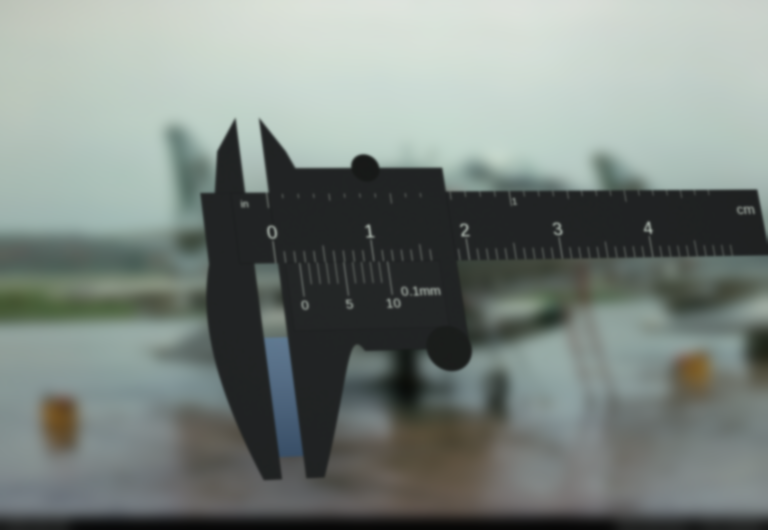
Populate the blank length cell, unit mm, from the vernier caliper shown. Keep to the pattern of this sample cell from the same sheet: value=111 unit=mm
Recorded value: value=2.4 unit=mm
